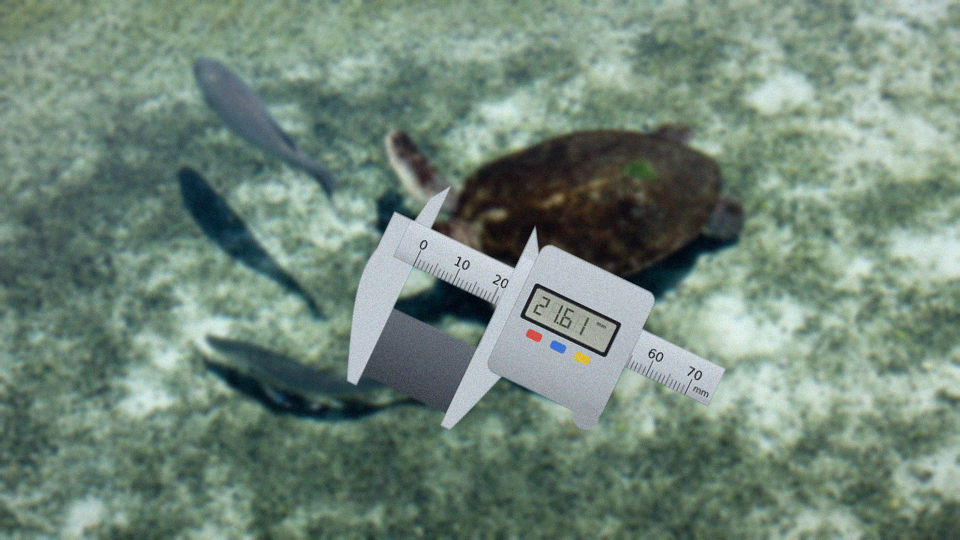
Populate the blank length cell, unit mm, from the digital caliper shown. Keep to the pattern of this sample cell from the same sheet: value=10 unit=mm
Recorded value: value=21.61 unit=mm
